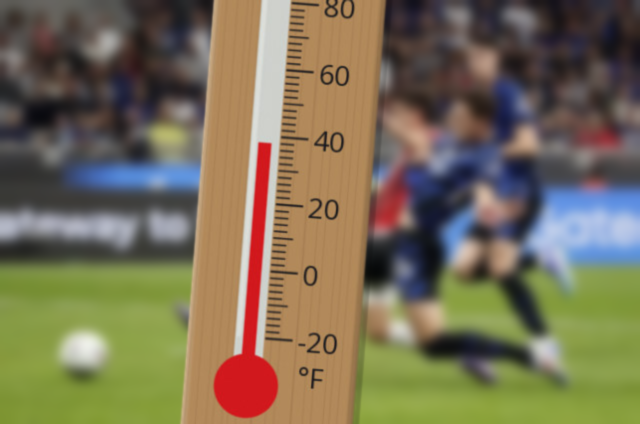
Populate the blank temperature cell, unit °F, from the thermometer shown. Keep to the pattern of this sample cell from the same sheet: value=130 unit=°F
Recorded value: value=38 unit=°F
